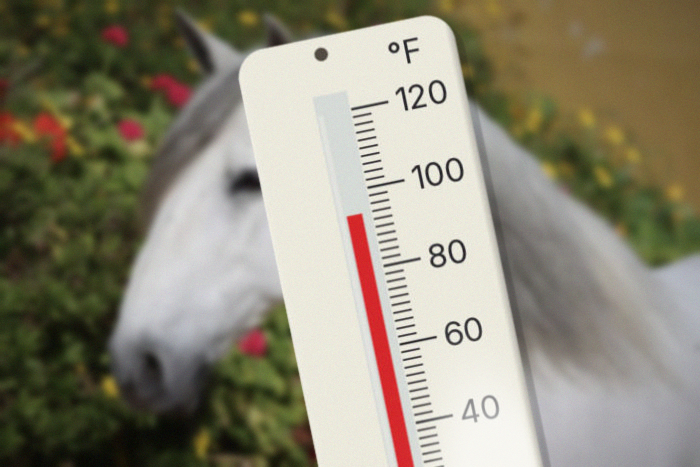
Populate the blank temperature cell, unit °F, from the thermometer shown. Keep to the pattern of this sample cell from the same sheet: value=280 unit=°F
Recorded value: value=94 unit=°F
